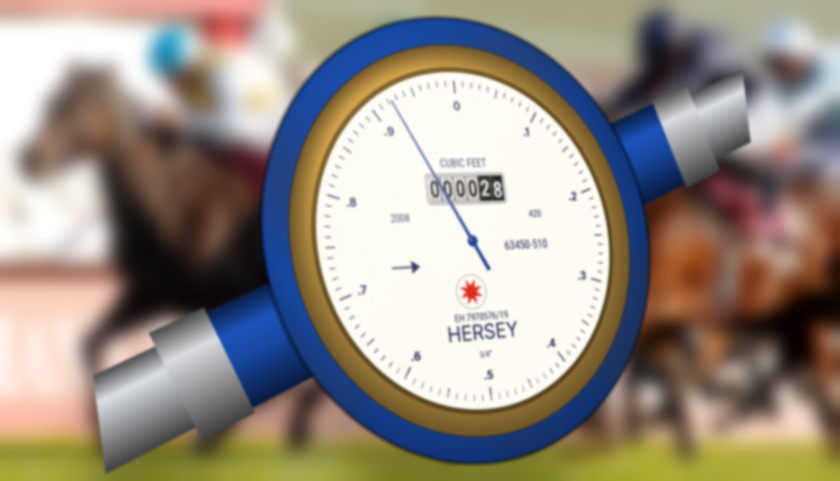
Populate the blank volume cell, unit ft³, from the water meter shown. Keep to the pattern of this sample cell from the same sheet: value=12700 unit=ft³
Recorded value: value=27.92 unit=ft³
